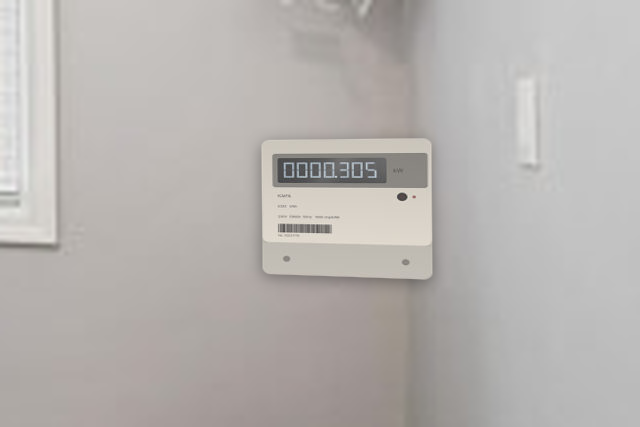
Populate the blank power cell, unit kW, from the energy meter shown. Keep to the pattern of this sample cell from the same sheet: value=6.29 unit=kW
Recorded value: value=0.305 unit=kW
